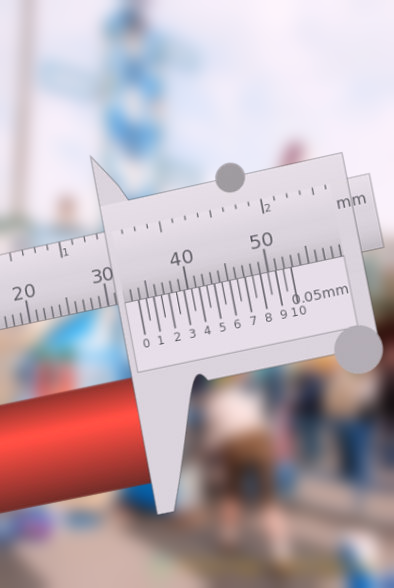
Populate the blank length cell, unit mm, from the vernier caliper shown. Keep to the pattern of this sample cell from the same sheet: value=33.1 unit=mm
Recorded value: value=33.8 unit=mm
